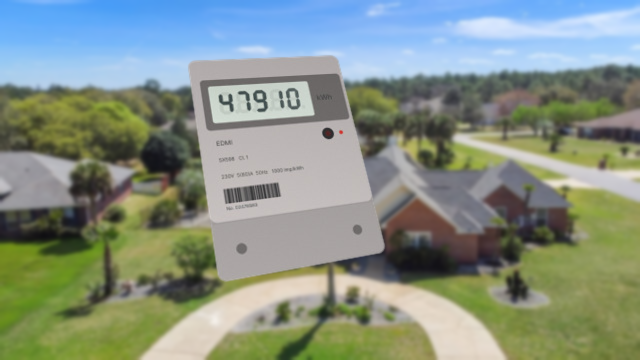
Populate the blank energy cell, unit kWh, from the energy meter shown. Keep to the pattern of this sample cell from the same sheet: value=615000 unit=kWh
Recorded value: value=47910 unit=kWh
